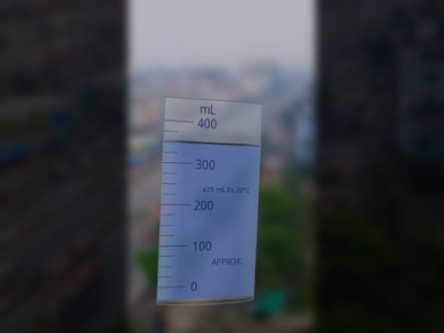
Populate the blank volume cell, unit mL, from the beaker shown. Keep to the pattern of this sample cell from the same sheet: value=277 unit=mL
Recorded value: value=350 unit=mL
